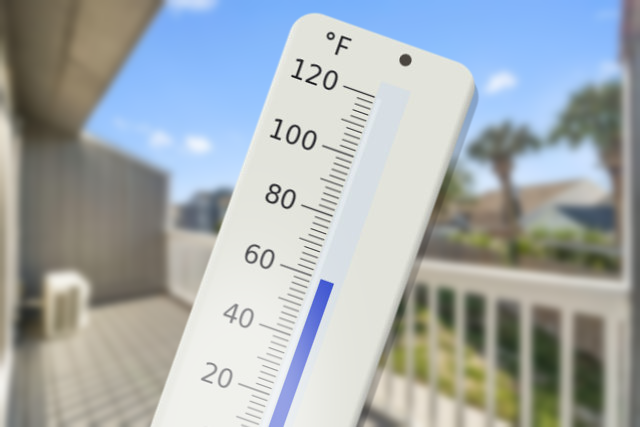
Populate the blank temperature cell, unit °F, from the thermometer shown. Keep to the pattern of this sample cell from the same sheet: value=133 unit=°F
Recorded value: value=60 unit=°F
